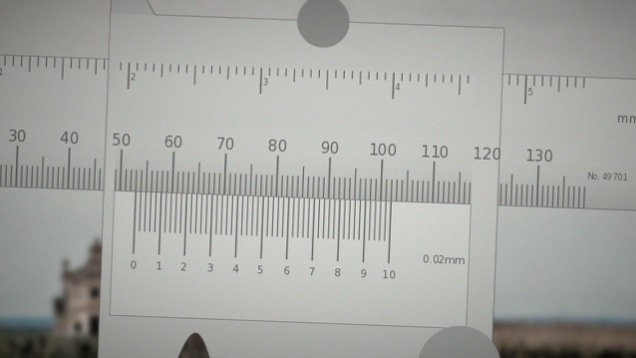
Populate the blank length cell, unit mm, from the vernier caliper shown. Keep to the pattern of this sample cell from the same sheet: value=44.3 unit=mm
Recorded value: value=53.0 unit=mm
